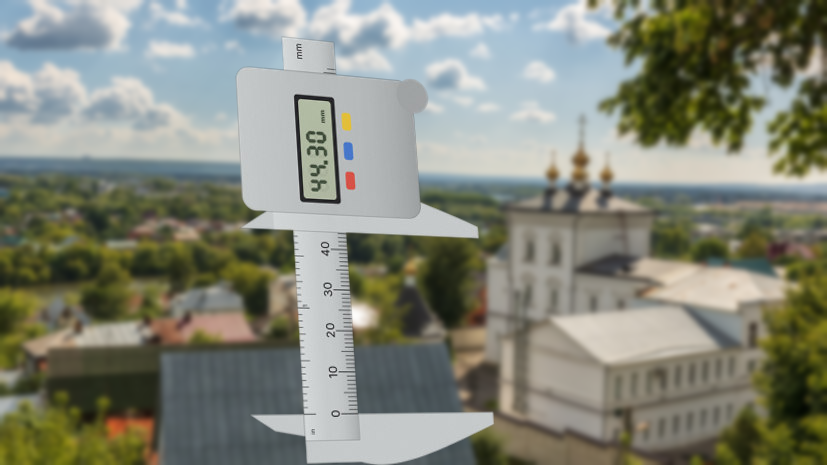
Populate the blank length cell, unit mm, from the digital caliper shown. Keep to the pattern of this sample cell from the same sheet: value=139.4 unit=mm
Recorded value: value=44.30 unit=mm
